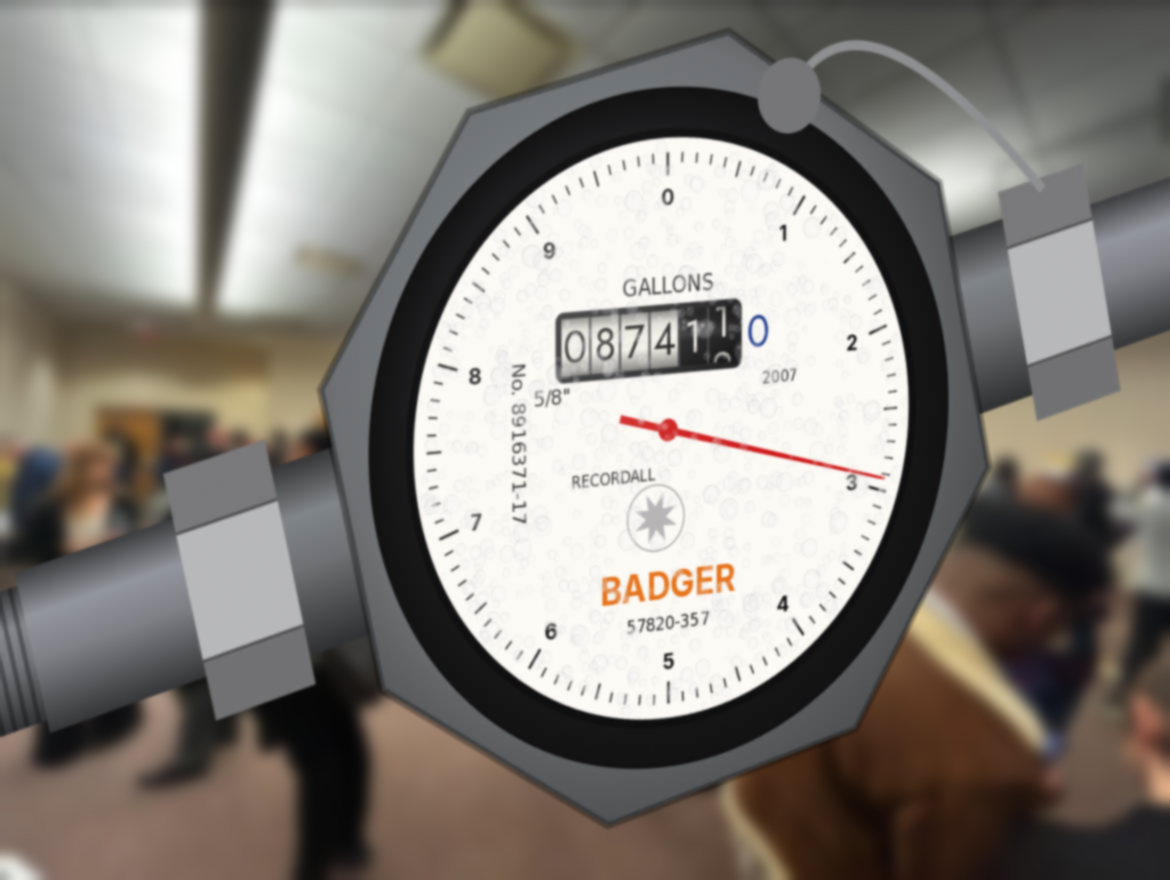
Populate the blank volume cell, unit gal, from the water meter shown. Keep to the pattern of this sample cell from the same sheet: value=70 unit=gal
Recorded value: value=874112.9 unit=gal
